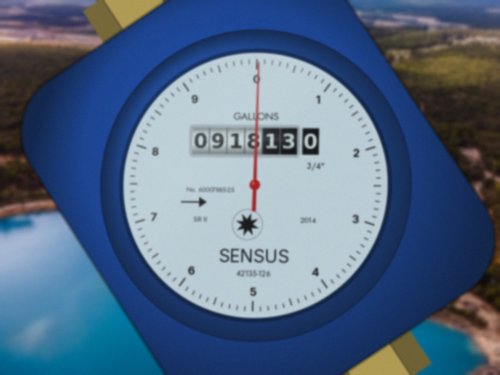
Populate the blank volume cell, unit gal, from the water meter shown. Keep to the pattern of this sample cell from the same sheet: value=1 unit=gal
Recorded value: value=918130.0 unit=gal
